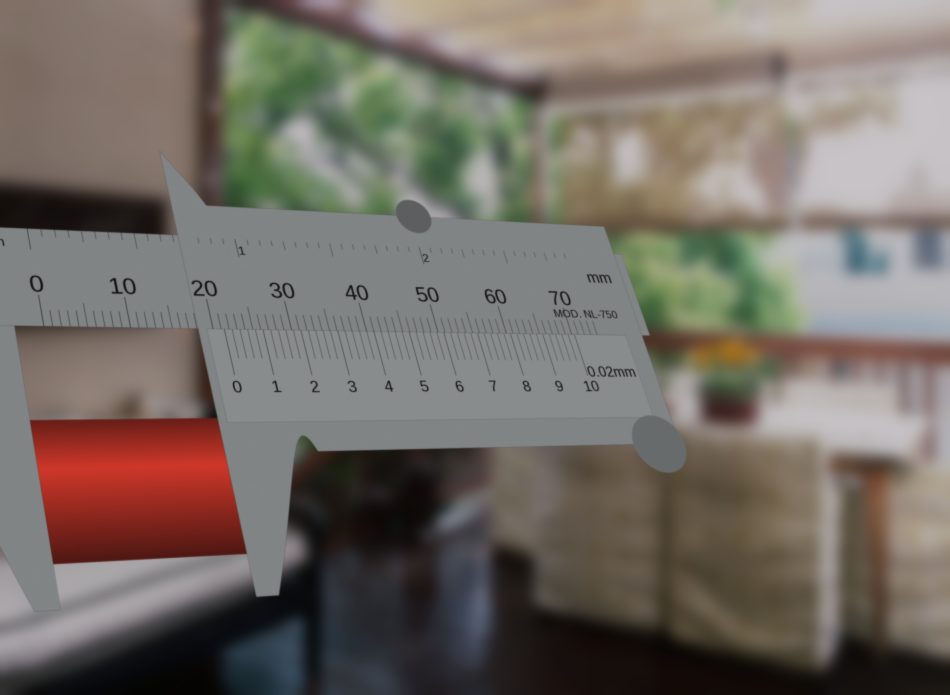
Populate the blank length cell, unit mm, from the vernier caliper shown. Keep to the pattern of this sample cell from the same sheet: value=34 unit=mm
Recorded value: value=21.4 unit=mm
